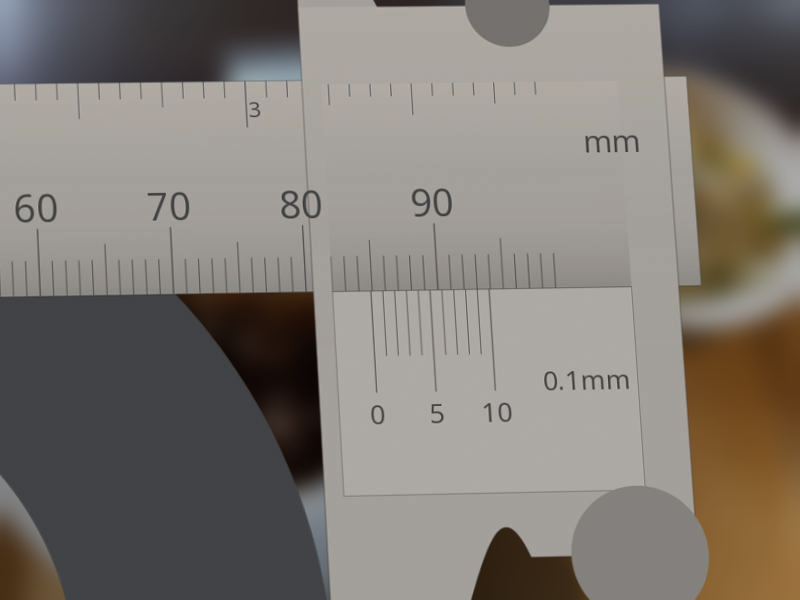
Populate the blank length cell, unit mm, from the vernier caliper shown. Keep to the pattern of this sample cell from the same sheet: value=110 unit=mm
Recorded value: value=84.9 unit=mm
